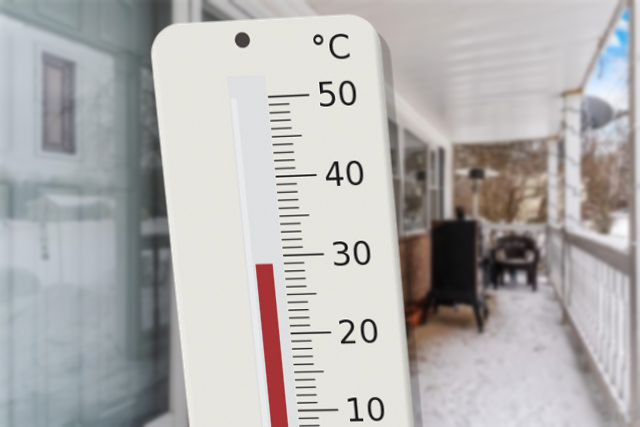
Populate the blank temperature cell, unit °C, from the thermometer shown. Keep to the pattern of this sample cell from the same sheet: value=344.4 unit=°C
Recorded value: value=29 unit=°C
